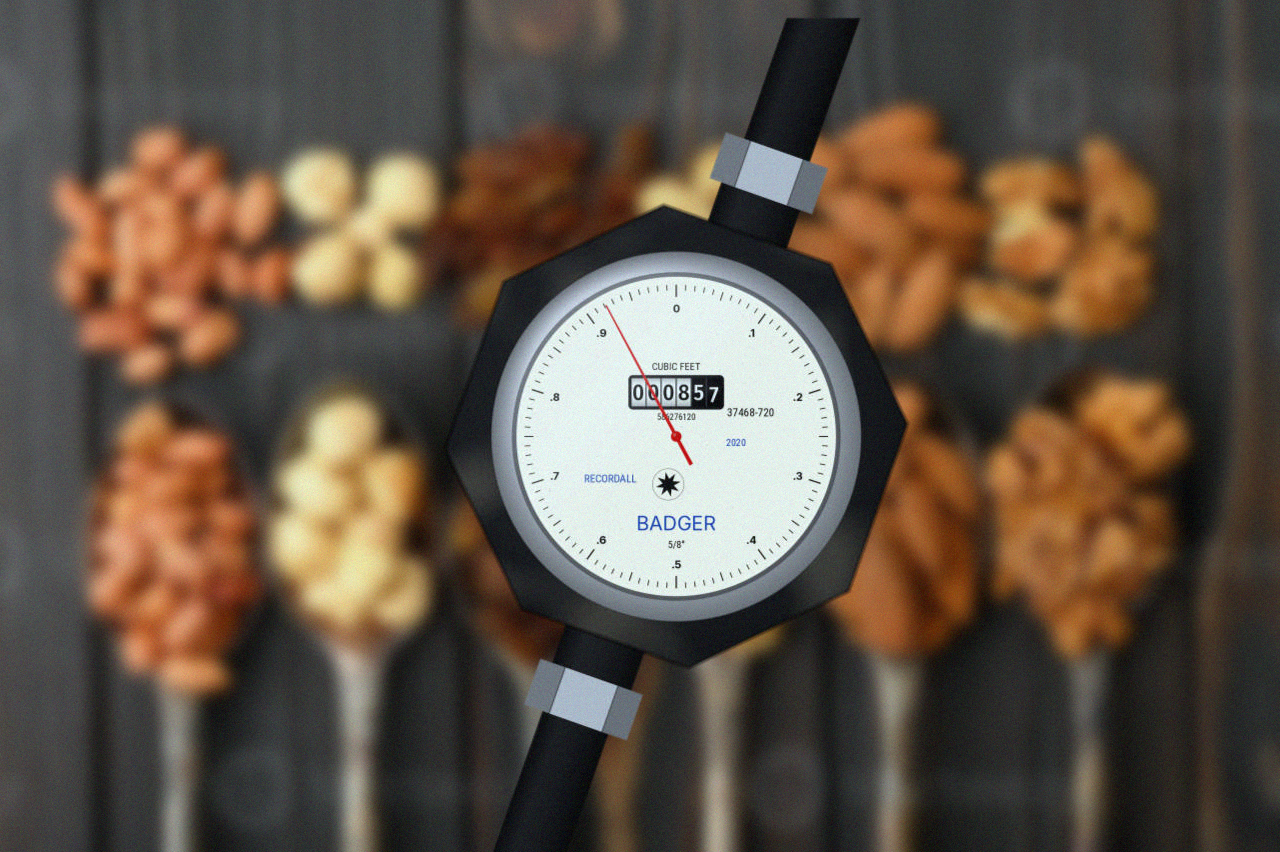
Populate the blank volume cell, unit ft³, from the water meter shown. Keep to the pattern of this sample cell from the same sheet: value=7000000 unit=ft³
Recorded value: value=856.92 unit=ft³
